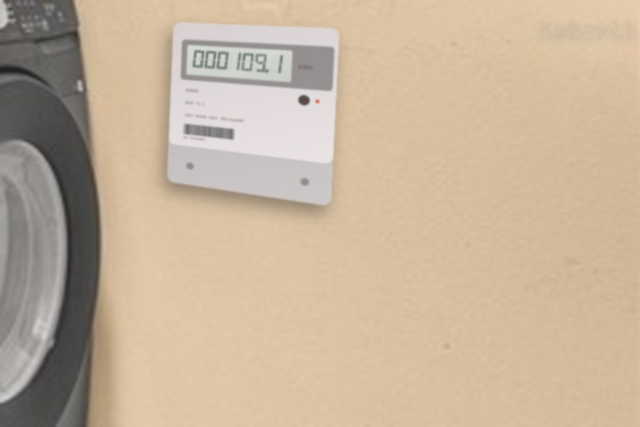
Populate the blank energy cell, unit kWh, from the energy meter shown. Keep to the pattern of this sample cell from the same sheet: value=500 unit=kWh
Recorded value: value=109.1 unit=kWh
